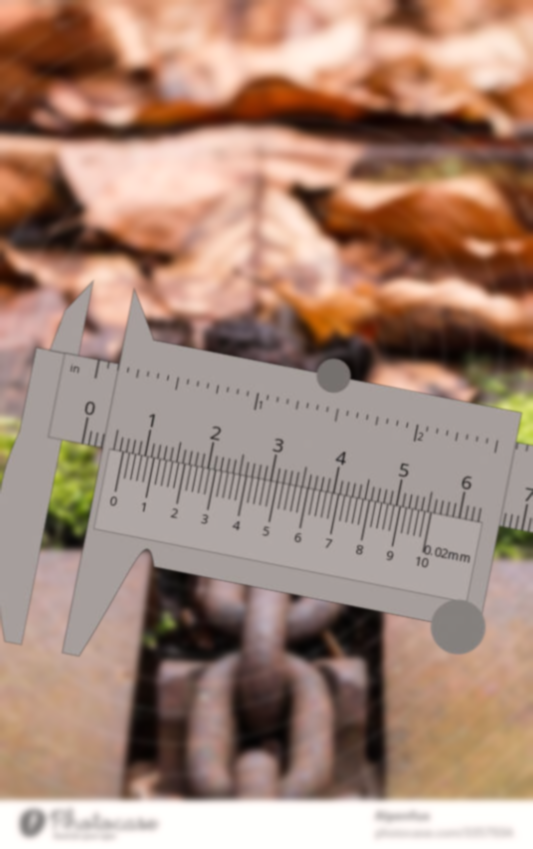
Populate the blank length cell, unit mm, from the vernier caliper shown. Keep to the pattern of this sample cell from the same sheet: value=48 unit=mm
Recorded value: value=6.5 unit=mm
